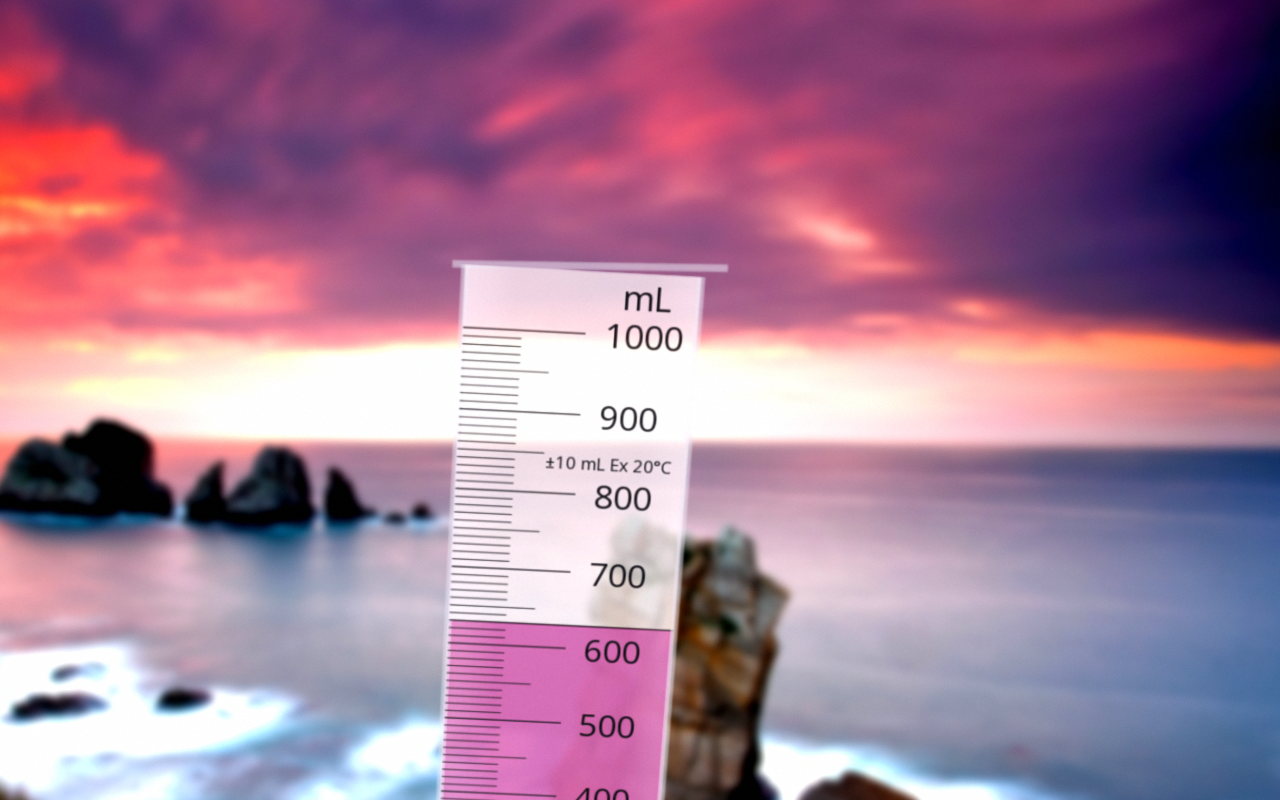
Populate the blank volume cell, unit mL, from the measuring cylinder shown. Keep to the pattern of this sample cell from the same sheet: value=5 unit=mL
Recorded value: value=630 unit=mL
